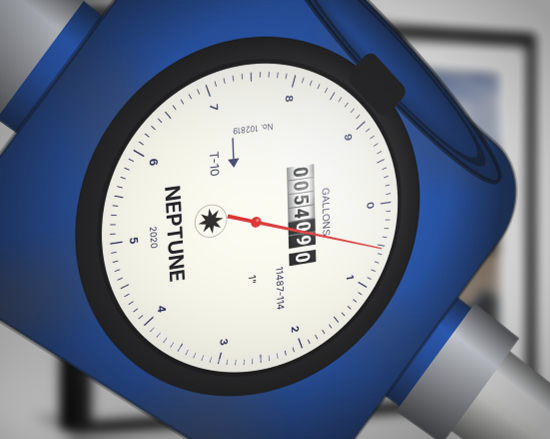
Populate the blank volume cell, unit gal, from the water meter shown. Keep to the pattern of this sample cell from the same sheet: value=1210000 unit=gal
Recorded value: value=54090.5 unit=gal
